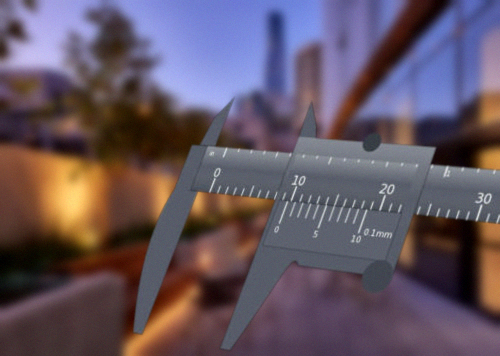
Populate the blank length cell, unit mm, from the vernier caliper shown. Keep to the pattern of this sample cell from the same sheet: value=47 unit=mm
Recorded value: value=9.6 unit=mm
